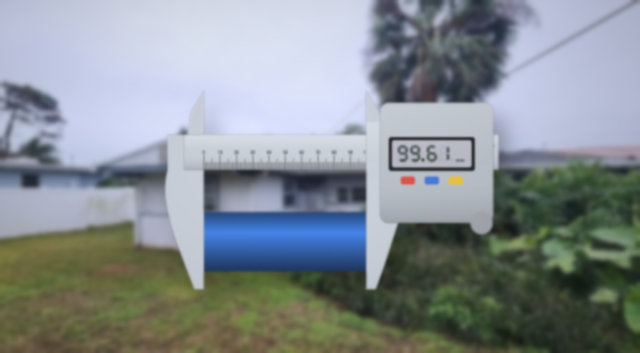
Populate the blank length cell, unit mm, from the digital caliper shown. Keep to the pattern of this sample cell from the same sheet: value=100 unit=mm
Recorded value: value=99.61 unit=mm
